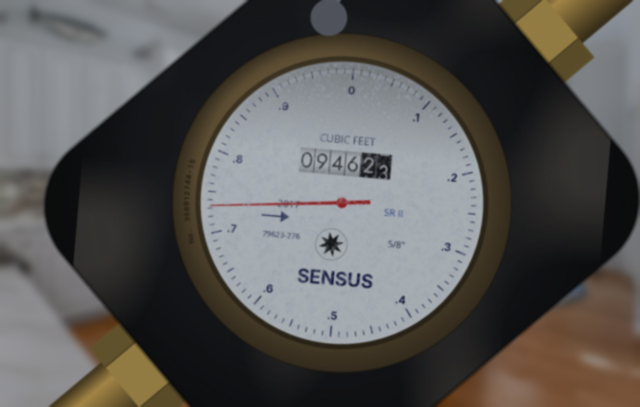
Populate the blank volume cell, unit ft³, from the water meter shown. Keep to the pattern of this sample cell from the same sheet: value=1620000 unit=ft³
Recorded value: value=94622.73 unit=ft³
